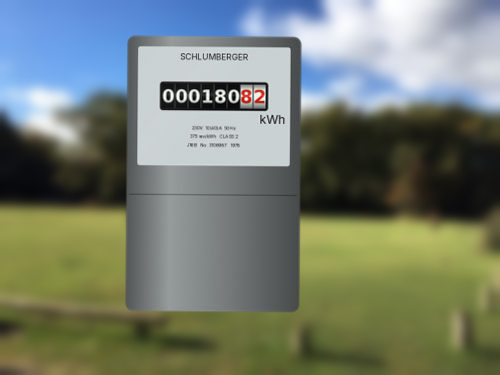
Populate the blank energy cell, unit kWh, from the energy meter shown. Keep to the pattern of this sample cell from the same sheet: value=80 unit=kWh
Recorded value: value=180.82 unit=kWh
